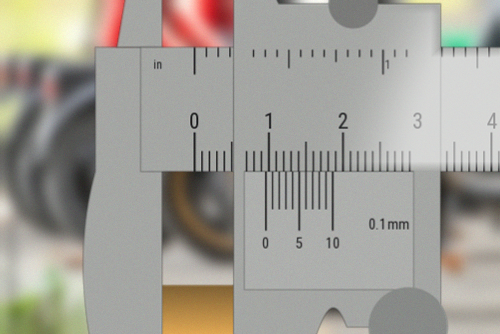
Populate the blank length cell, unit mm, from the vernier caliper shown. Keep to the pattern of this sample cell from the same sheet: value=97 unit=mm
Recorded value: value=9.6 unit=mm
